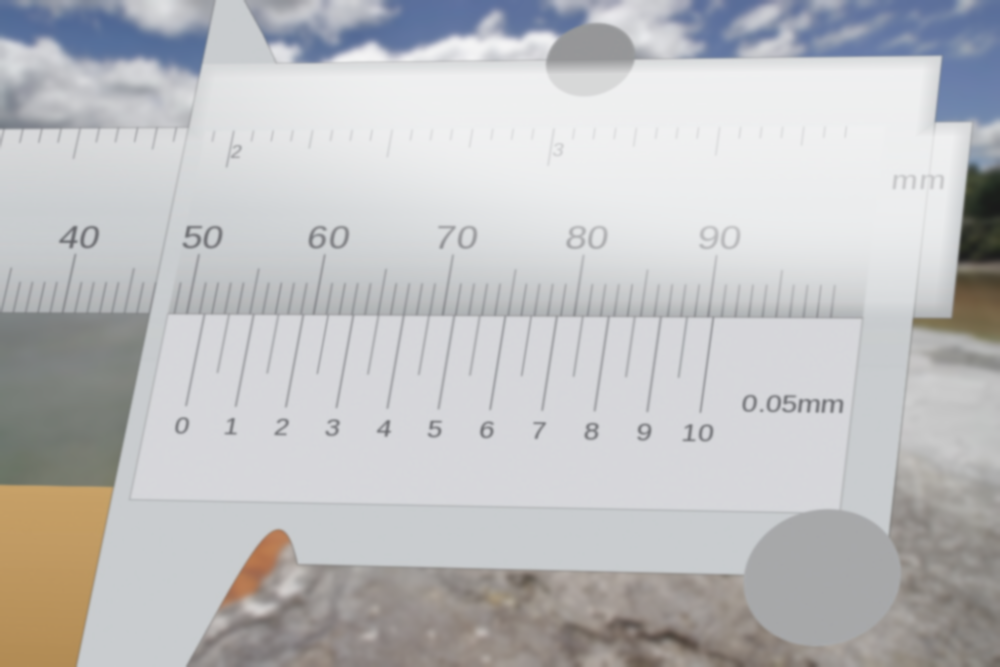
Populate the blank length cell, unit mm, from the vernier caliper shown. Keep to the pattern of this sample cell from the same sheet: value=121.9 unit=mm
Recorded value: value=51.4 unit=mm
